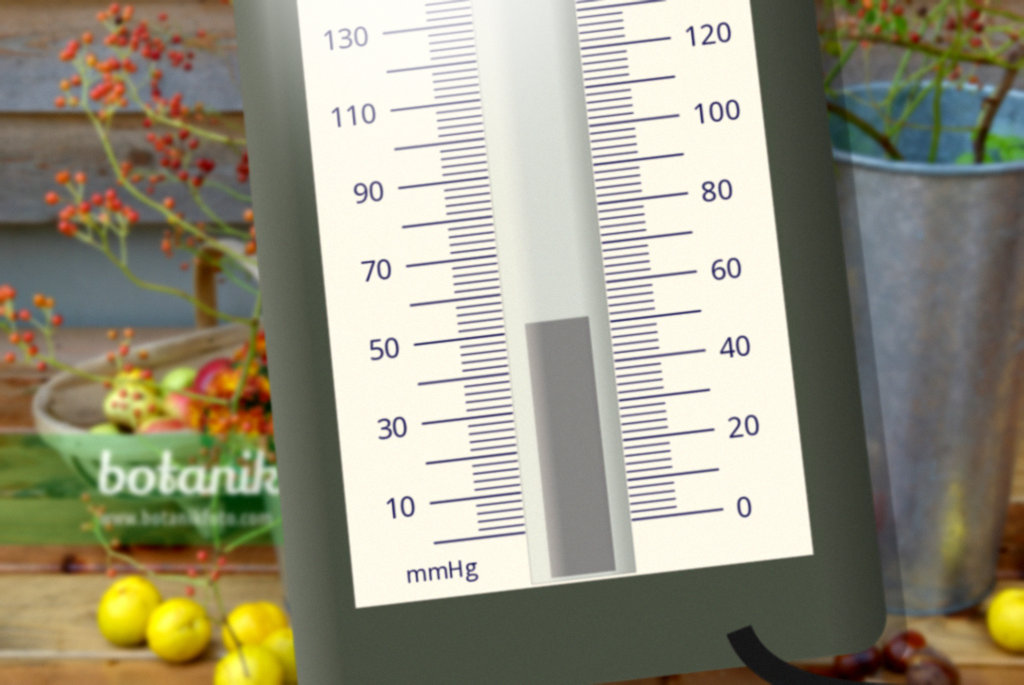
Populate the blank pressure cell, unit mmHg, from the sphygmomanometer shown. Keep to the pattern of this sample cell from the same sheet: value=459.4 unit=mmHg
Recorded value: value=52 unit=mmHg
